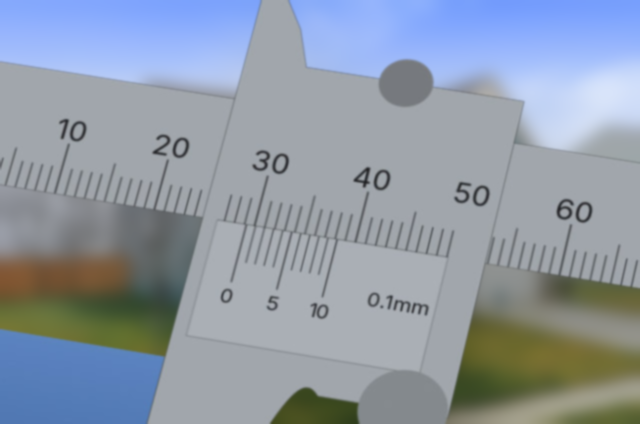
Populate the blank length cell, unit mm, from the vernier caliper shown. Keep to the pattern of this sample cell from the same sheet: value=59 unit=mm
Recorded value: value=29.2 unit=mm
